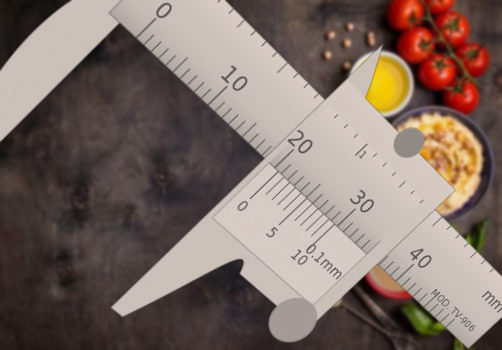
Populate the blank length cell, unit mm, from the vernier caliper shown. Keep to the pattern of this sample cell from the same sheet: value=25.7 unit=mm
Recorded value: value=20.6 unit=mm
